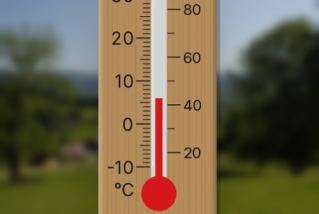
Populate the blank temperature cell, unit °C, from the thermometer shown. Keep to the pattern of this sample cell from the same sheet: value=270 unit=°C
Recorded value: value=6 unit=°C
